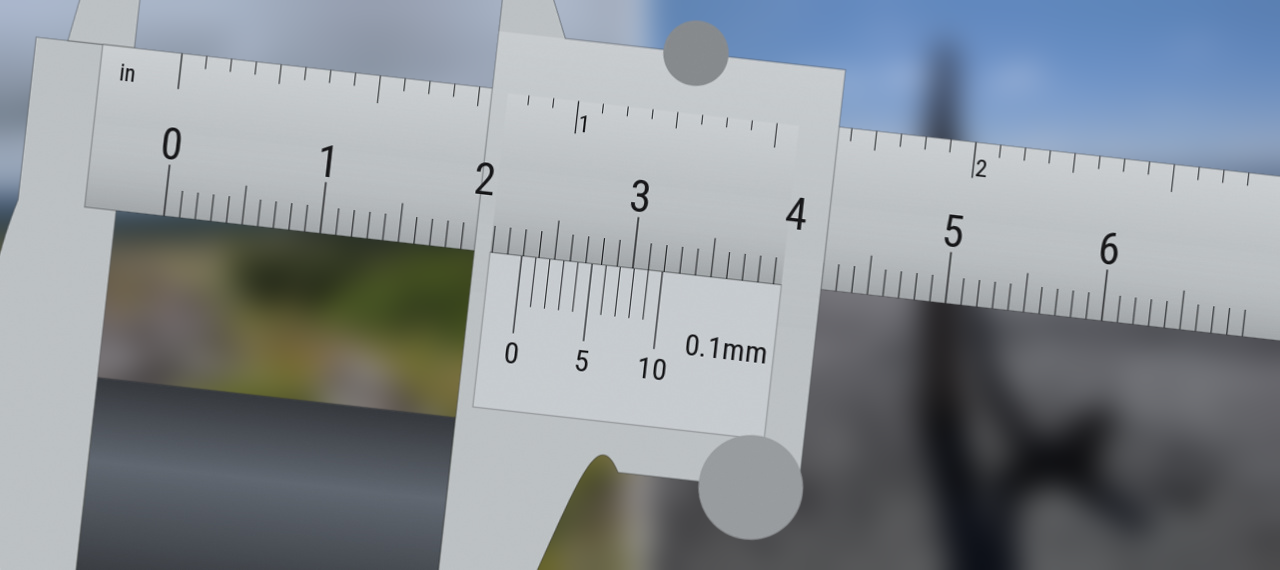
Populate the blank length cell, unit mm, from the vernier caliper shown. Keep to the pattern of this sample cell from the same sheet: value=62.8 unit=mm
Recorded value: value=22.9 unit=mm
